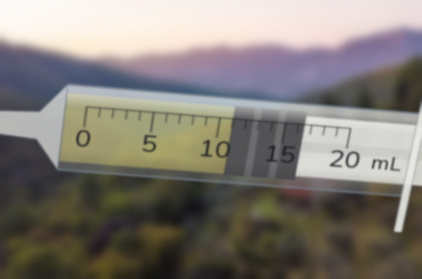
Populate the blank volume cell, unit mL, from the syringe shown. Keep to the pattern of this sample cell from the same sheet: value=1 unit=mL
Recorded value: value=11 unit=mL
